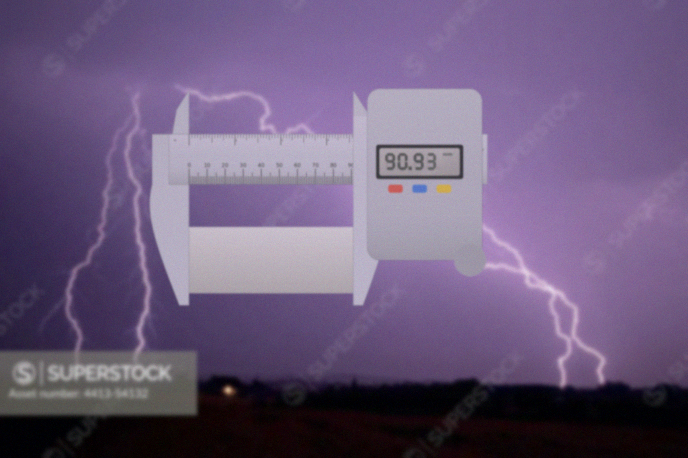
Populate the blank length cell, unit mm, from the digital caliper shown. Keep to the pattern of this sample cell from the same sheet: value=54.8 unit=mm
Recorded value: value=90.93 unit=mm
